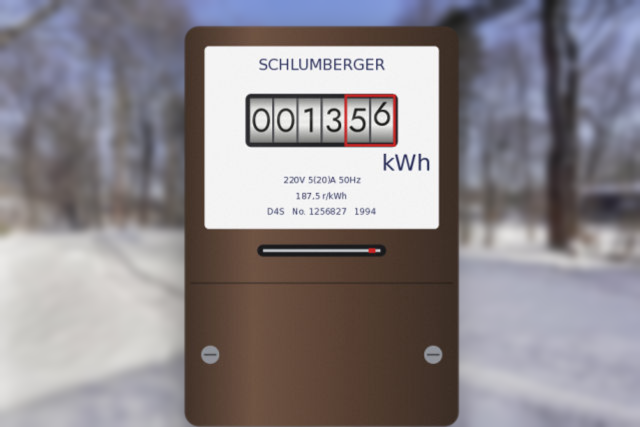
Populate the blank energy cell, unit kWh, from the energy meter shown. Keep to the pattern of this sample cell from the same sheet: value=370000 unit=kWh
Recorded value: value=13.56 unit=kWh
